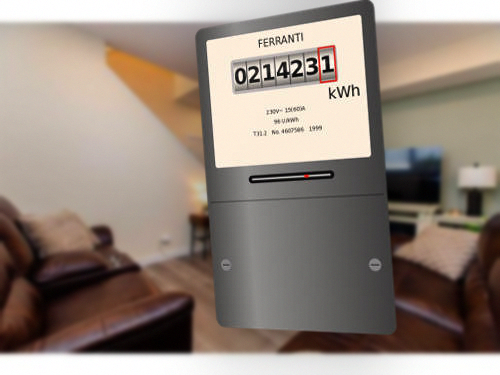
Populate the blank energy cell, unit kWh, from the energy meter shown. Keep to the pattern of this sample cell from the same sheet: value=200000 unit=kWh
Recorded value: value=21423.1 unit=kWh
